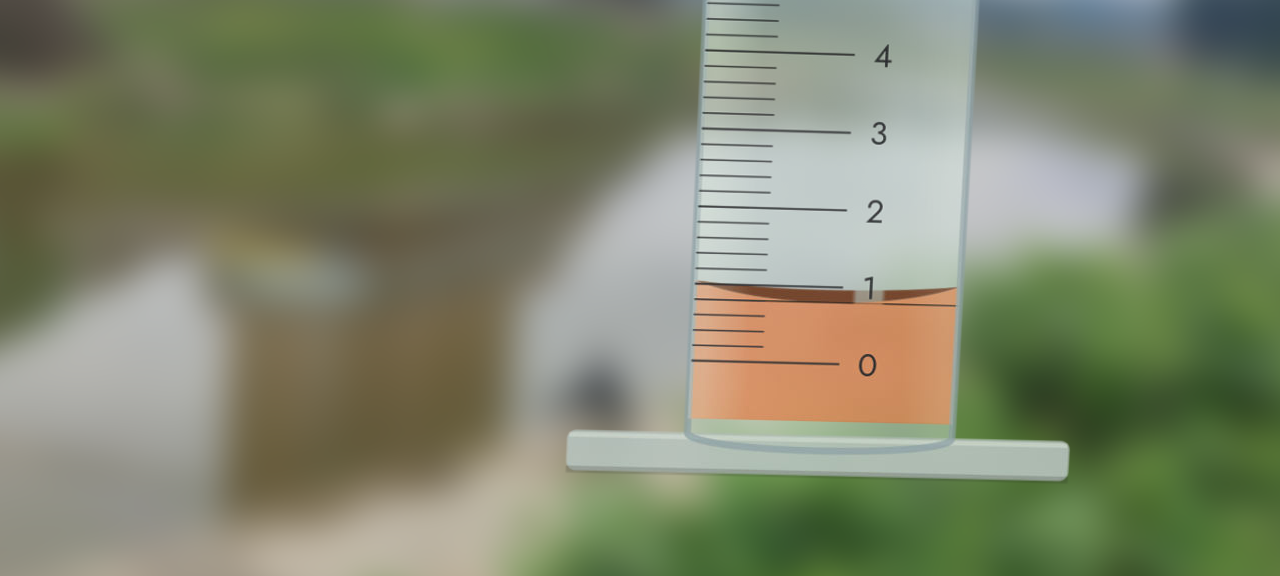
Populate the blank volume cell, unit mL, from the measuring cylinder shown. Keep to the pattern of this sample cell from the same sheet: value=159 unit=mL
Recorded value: value=0.8 unit=mL
